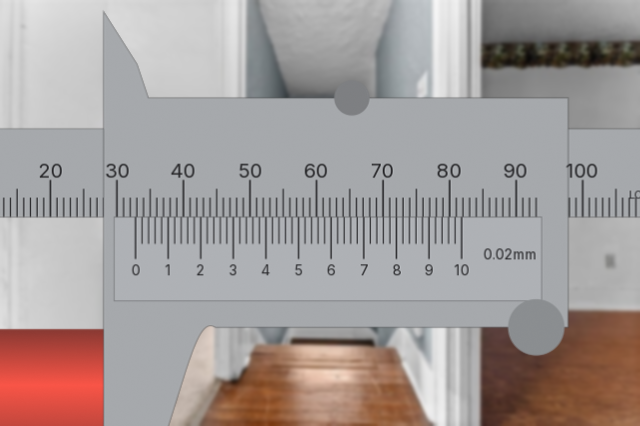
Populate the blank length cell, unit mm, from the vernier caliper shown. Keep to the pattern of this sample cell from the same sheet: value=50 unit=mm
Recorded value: value=32.8 unit=mm
